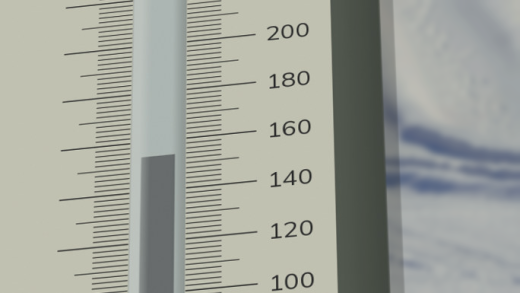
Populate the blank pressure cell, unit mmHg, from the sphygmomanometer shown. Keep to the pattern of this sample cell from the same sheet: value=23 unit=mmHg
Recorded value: value=154 unit=mmHg
